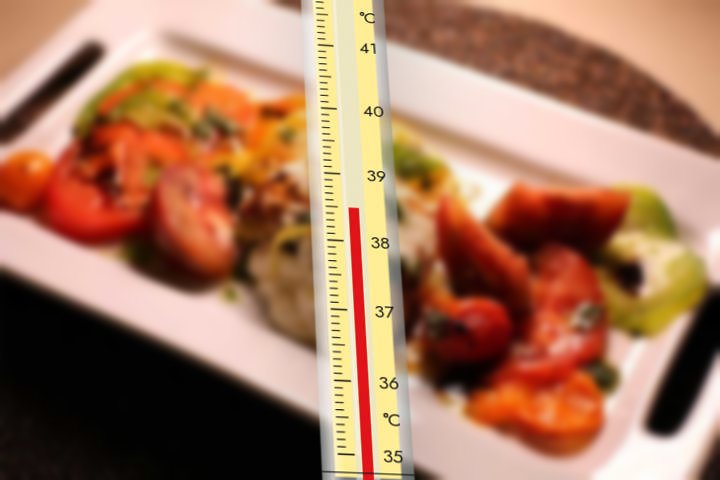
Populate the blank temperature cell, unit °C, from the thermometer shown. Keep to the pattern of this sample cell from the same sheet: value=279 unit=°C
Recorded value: value=38.5 unit=°C
